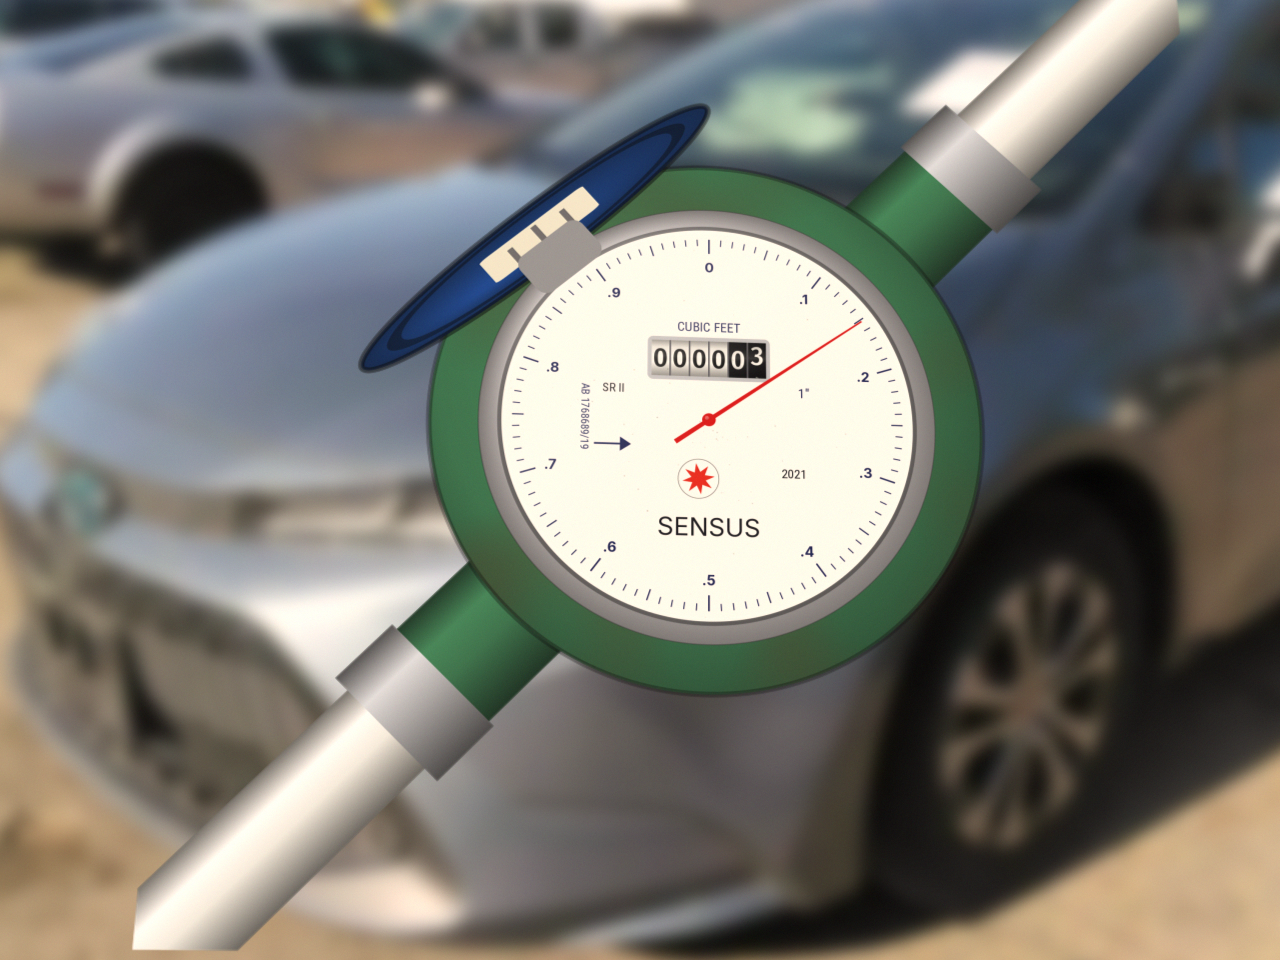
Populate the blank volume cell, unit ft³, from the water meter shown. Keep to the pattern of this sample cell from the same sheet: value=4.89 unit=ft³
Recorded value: value=3.15 unit=ft³
